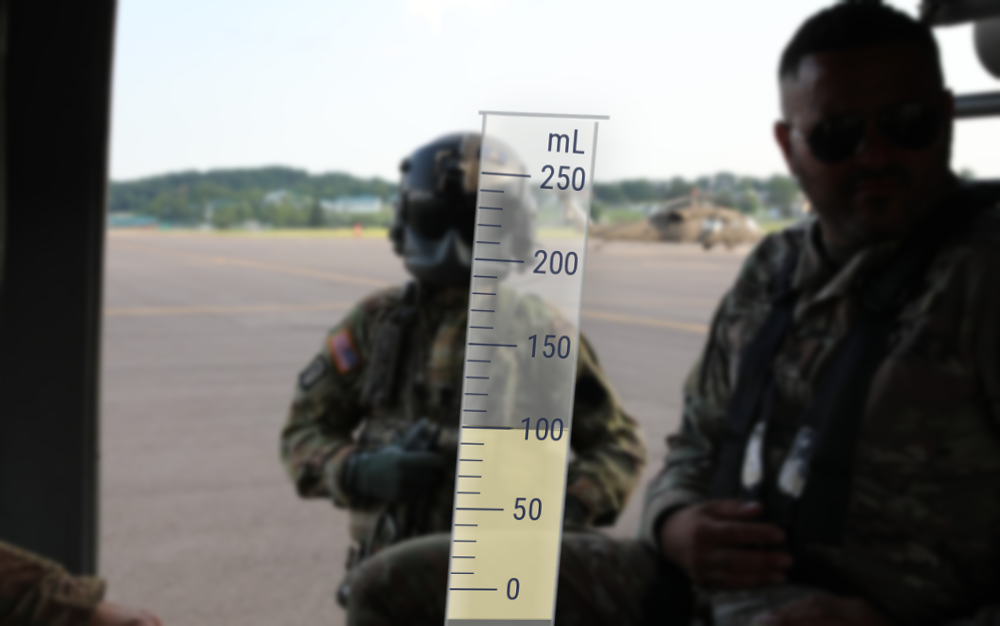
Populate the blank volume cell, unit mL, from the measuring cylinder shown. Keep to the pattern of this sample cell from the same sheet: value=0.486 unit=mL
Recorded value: value=100 unit=mL
